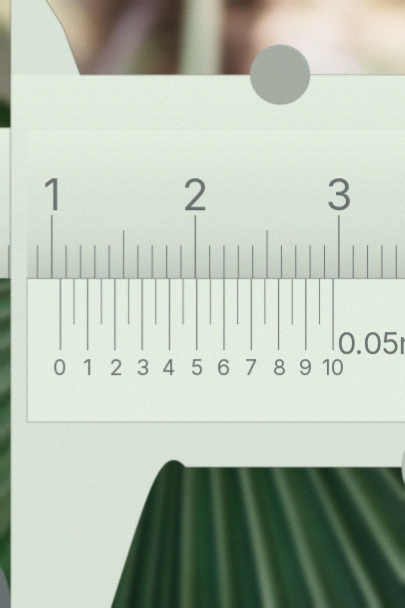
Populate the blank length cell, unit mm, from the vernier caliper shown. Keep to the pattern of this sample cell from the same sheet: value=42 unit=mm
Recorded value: value=10.6 unit=mm
